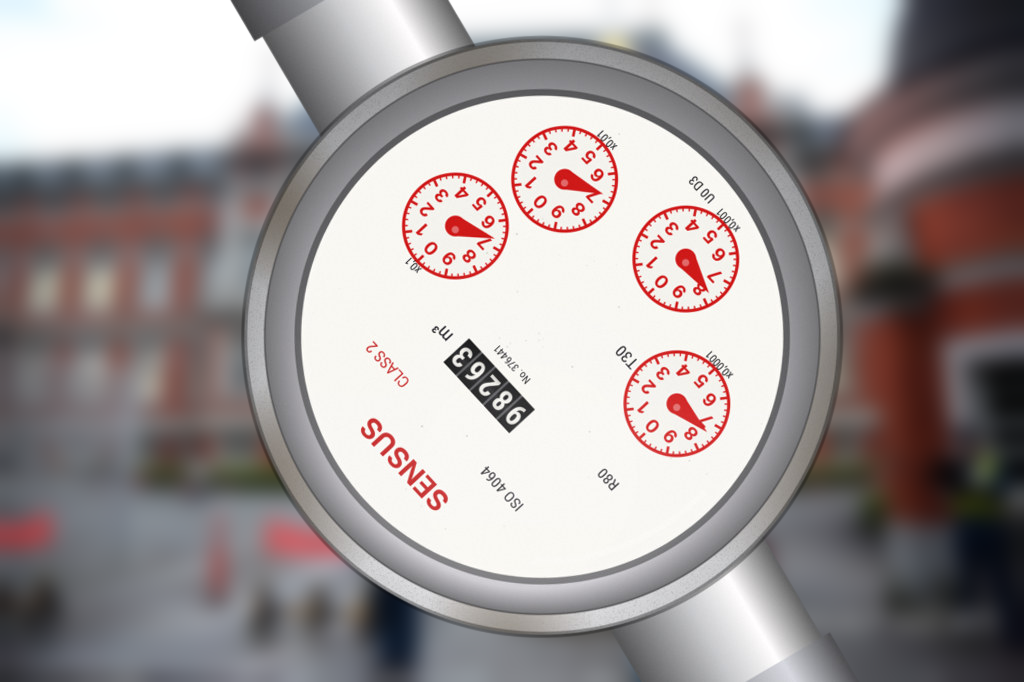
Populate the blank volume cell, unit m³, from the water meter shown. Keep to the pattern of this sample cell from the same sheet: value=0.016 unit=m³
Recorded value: value=98263.6677 unit=m³
